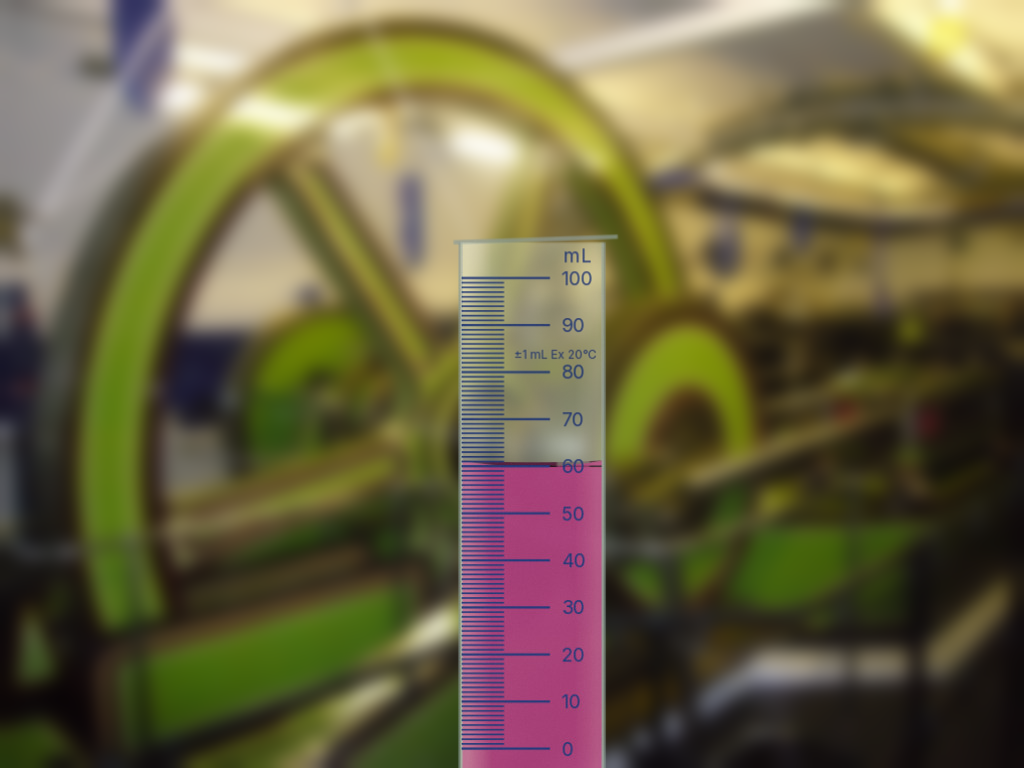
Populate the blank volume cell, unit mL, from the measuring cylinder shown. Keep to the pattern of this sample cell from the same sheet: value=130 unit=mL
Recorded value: value=60 unit=mL
